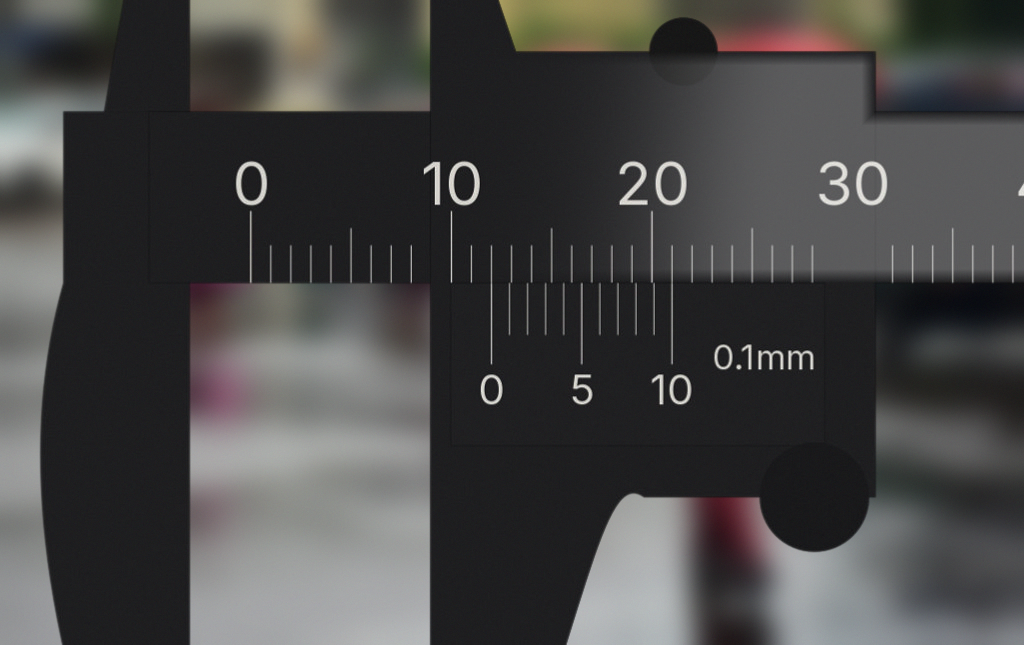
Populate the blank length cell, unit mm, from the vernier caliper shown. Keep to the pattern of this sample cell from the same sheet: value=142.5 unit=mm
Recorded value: value=12.0 unit=mm
